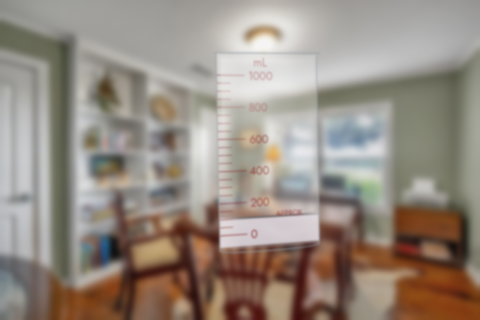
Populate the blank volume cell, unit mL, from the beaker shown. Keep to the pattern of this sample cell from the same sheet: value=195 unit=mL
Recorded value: value=100 unit=mL
